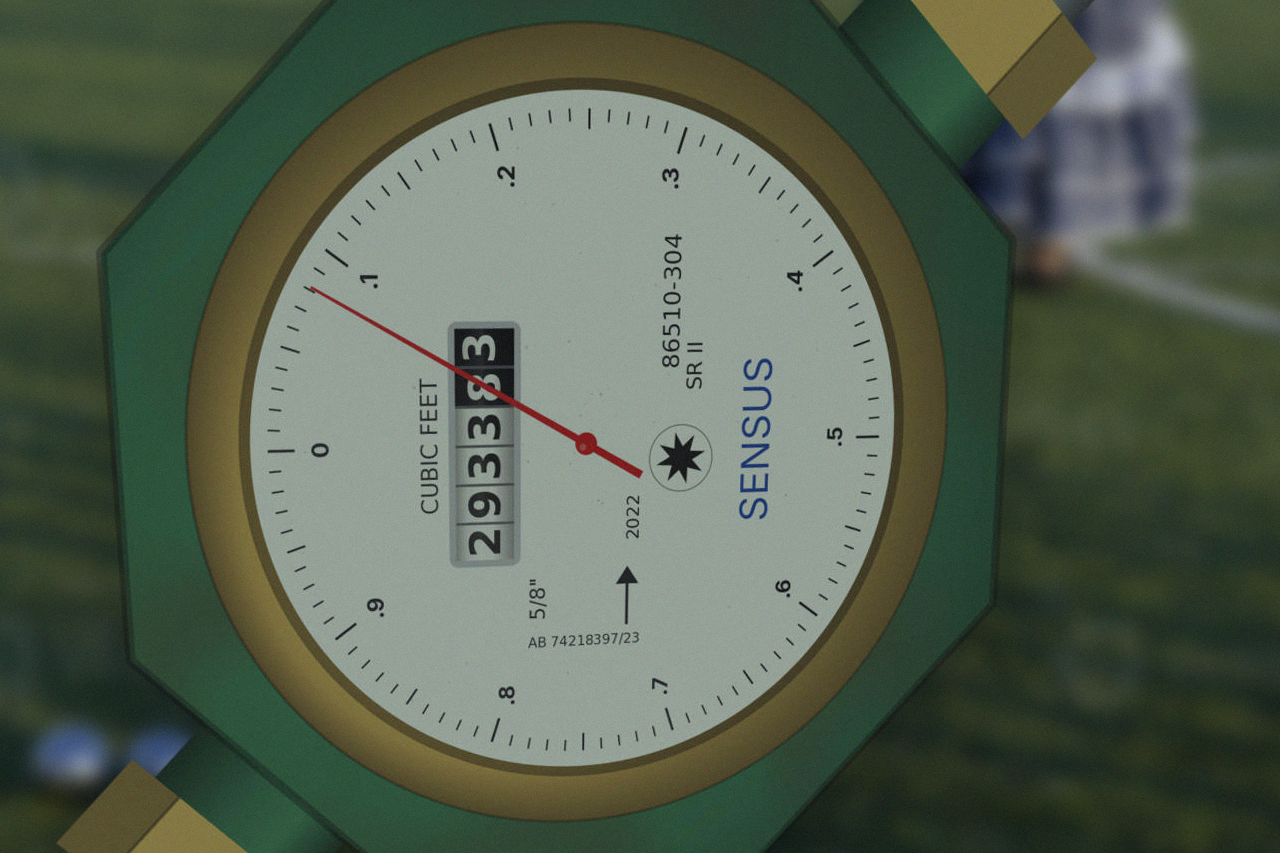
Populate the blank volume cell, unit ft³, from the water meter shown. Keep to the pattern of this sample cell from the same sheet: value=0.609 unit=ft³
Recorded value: value=293383.08 unit=ft³
